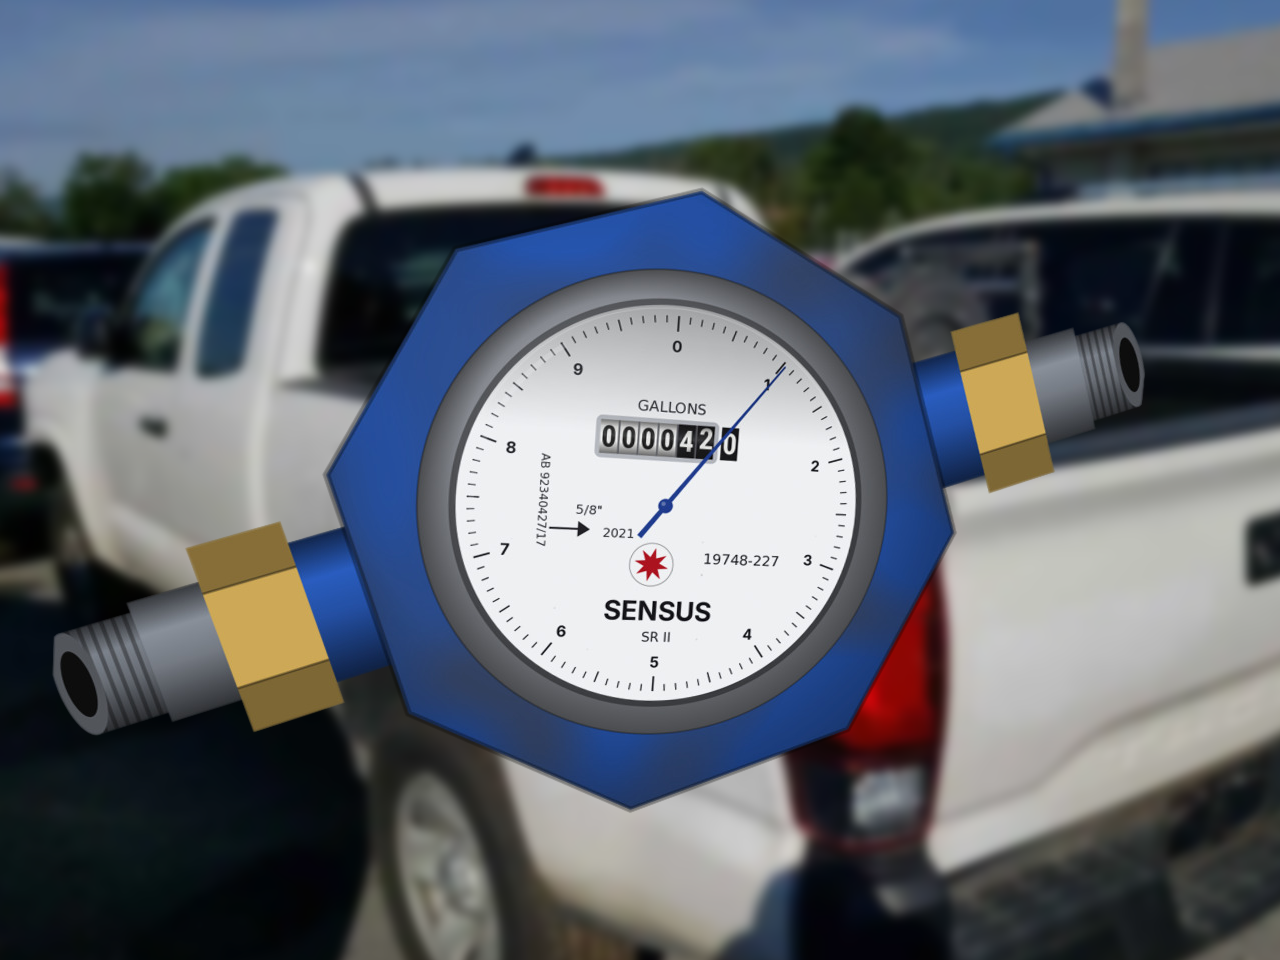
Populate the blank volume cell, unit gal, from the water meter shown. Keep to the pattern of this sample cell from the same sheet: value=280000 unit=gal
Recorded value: value=421.0 unit=gal
